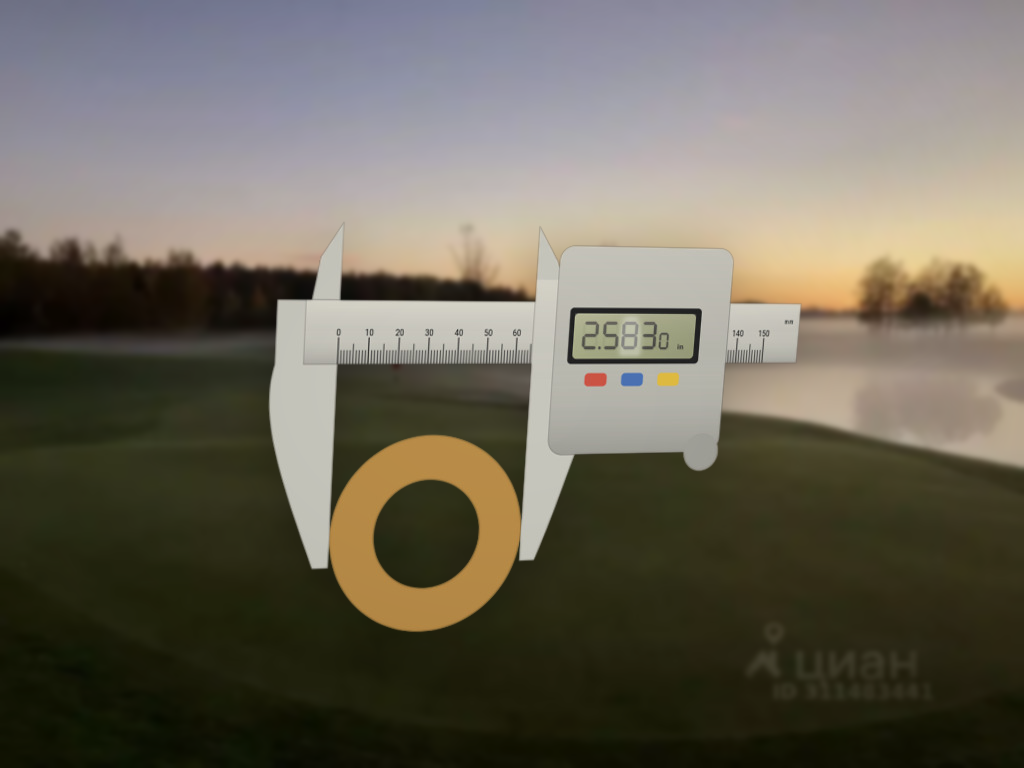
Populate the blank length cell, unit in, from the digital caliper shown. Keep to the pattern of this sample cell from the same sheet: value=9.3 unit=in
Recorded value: value=2.5830 unit=in
